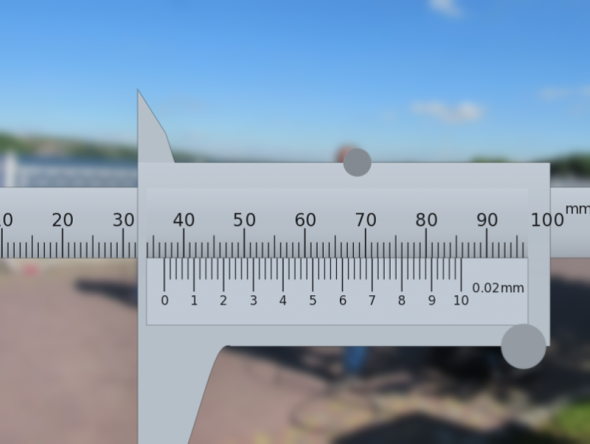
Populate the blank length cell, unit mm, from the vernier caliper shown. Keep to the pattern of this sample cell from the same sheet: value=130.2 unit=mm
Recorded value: value=36.8 unit=mm
